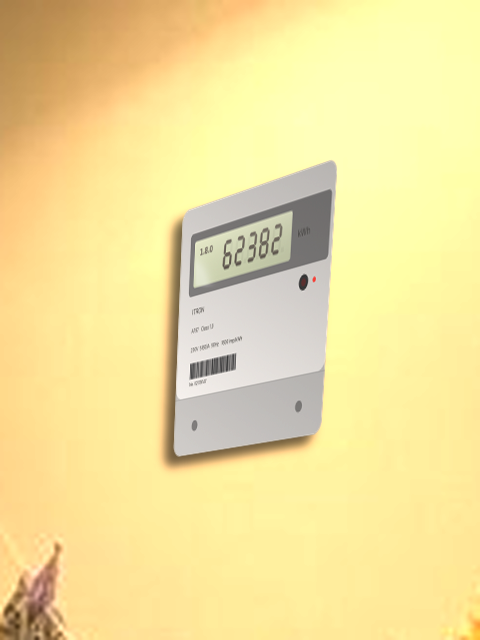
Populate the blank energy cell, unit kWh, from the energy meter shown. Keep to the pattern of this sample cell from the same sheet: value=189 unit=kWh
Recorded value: value=62382 unit=kWh
